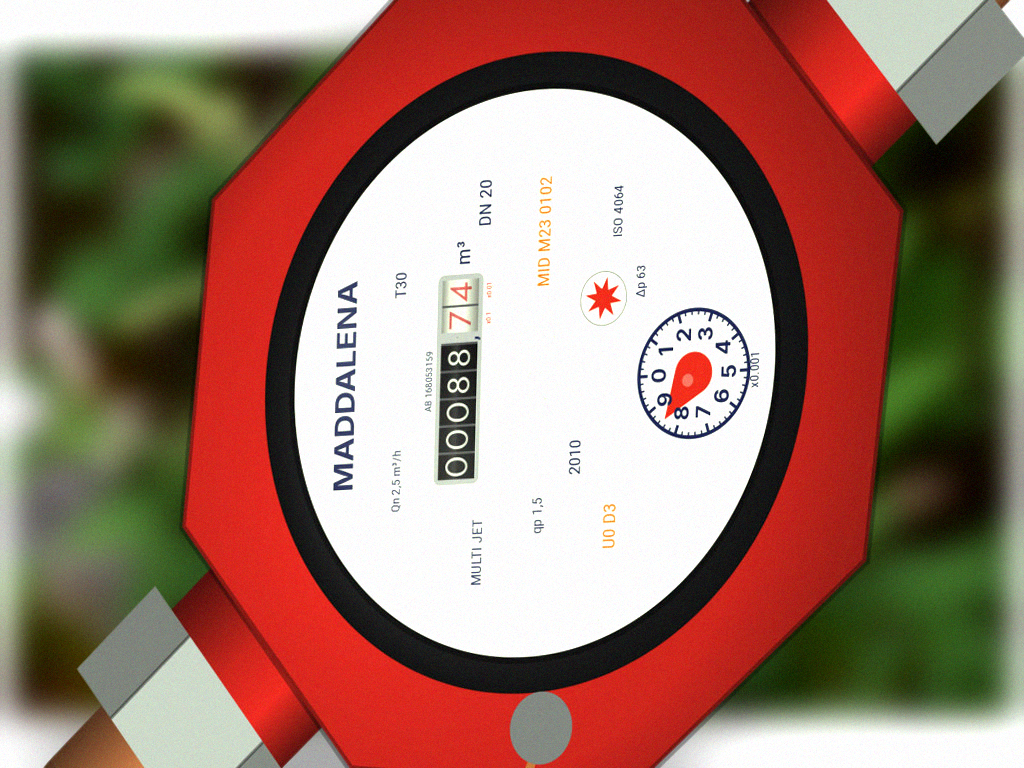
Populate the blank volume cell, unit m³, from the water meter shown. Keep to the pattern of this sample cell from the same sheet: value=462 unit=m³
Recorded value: value=88.748 unit=m³
